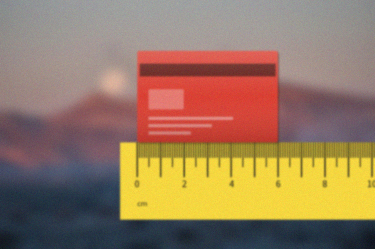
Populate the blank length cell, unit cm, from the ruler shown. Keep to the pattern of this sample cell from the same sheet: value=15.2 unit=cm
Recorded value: value=6 unit=cm
